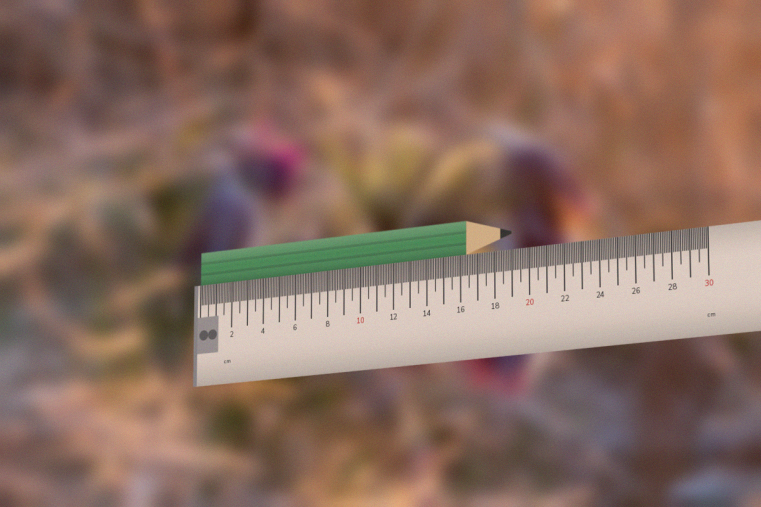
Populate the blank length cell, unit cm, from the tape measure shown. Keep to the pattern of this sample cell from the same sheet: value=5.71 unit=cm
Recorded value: value=19 unit=cm
